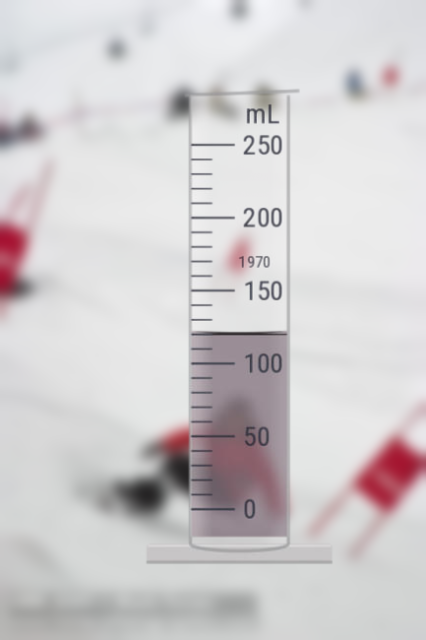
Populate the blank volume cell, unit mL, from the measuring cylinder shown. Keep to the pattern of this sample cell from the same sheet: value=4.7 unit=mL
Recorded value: value=120 unit=mL
